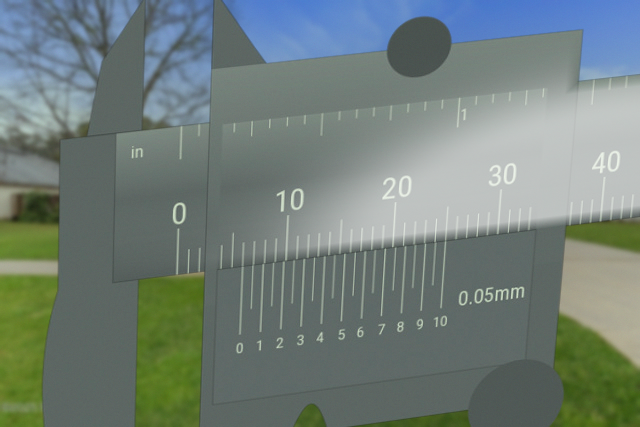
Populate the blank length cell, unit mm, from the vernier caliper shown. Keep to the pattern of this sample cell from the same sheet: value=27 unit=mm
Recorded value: value=6.0 unit=mm
